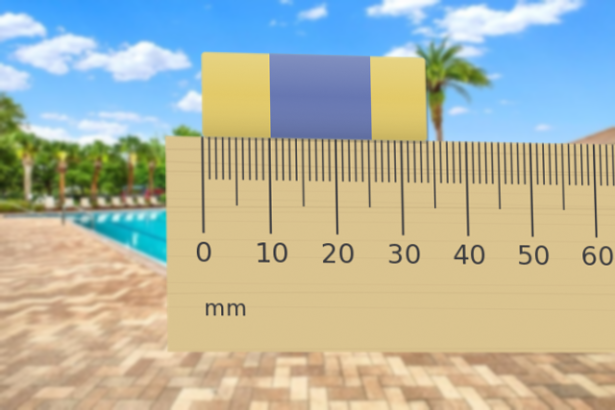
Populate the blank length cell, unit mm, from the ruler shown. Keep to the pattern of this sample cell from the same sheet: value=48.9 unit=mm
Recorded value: value=34 unit=mm
